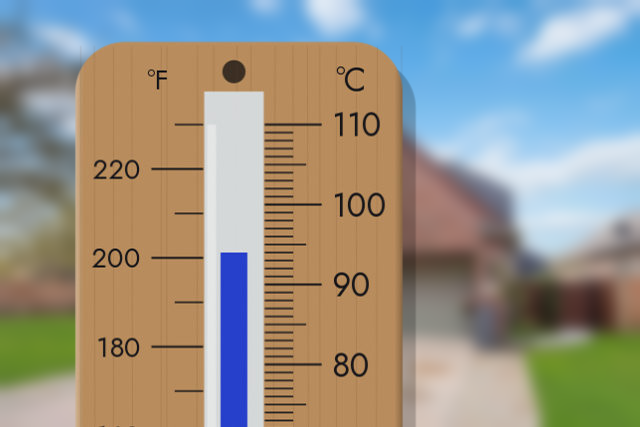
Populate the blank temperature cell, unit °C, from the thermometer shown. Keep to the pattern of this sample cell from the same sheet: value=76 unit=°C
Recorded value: value=94 unit=°C
